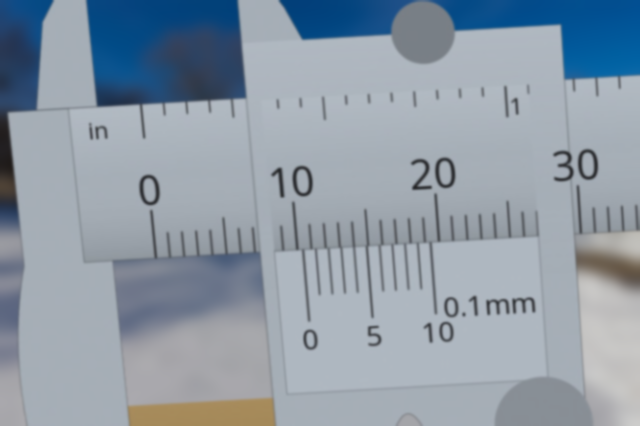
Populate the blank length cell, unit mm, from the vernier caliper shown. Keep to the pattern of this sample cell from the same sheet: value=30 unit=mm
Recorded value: value=10.4 unit=mm
